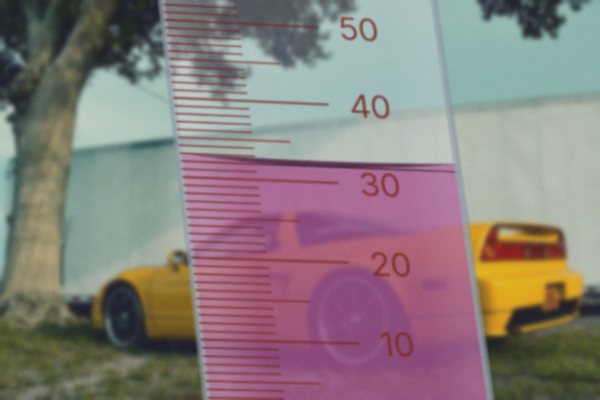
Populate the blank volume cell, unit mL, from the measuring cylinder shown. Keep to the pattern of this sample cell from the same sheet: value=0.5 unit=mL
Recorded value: value=32 unit=mL
